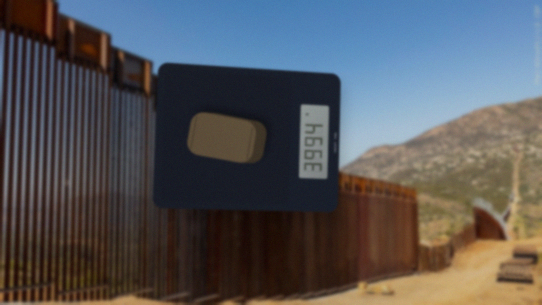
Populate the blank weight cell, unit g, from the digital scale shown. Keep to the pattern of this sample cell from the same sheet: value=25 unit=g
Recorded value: value=3994 unit=g
